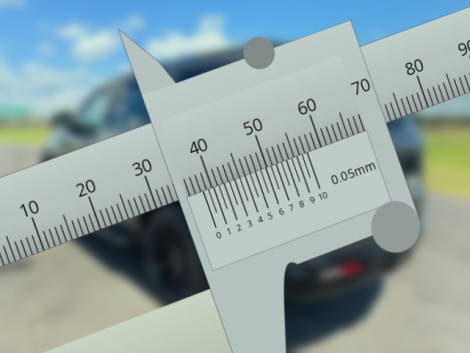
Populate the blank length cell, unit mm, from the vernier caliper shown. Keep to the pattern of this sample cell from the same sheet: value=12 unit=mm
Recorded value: value=38.4 unit=mm
